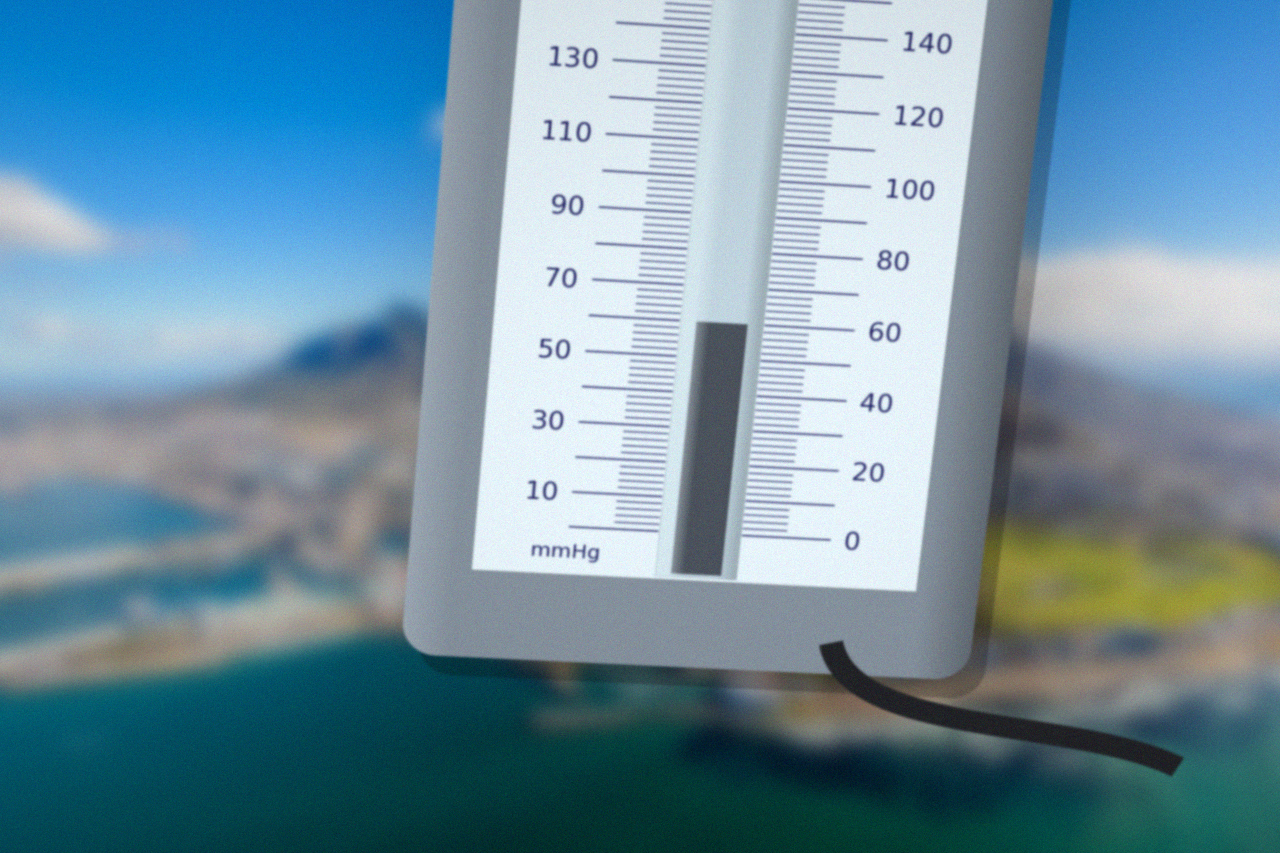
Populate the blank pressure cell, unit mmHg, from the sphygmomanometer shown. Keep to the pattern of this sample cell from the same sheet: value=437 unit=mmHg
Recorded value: value=60 unit=mmHg
